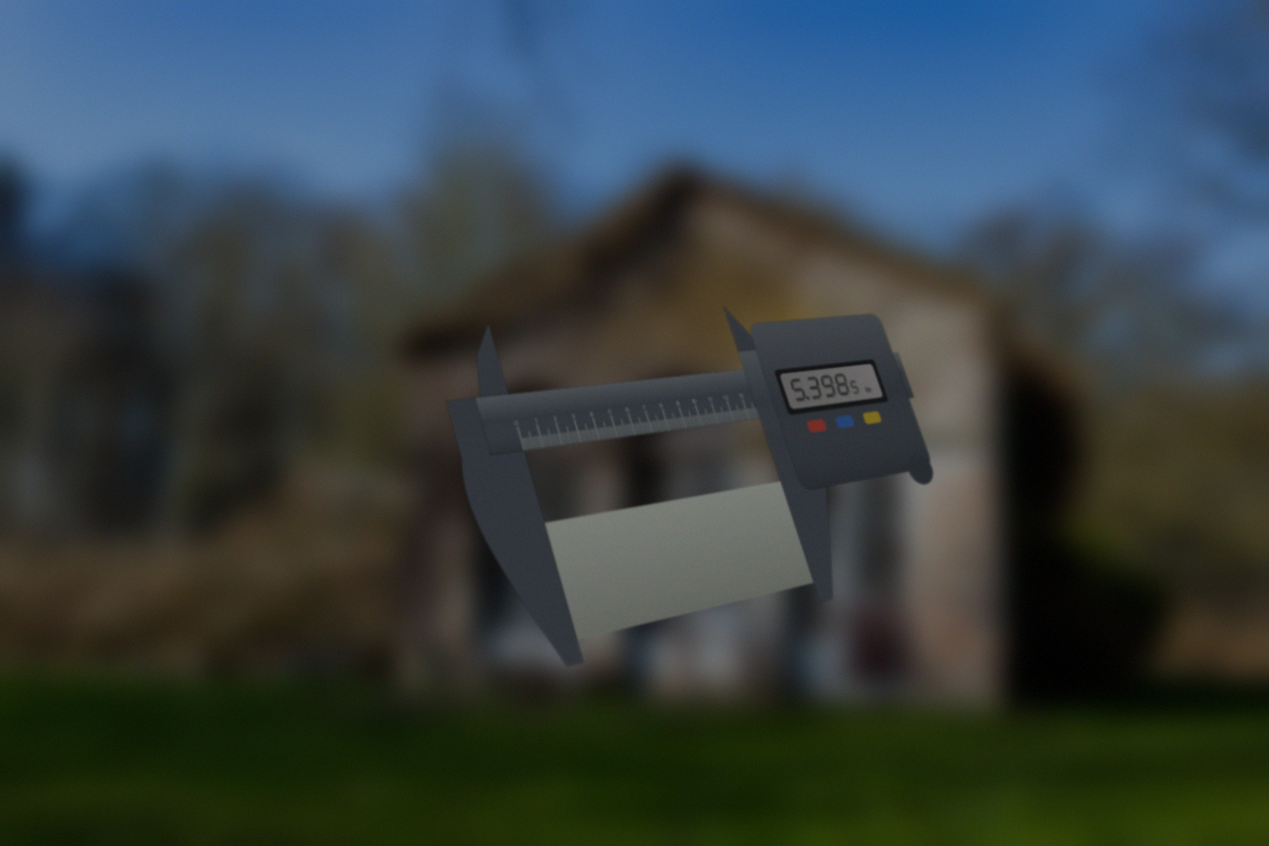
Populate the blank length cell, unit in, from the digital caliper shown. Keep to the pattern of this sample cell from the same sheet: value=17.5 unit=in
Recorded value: value=5.3985 unit=in
